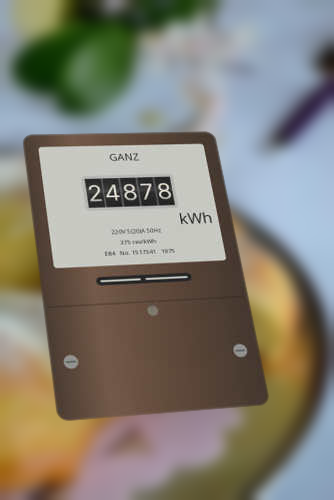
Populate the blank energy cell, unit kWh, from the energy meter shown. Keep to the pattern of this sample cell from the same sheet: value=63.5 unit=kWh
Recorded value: value=24878 unit=kWh
